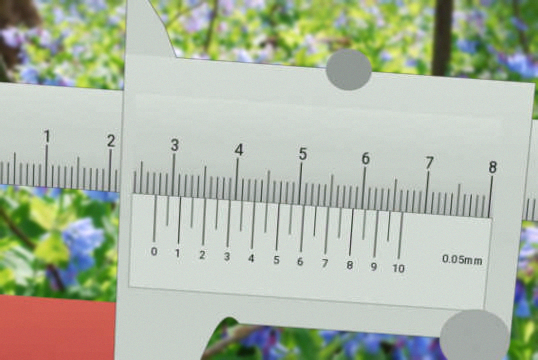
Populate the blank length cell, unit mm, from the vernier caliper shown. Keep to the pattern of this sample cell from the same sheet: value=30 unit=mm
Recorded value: value=27.4 unit=mm
